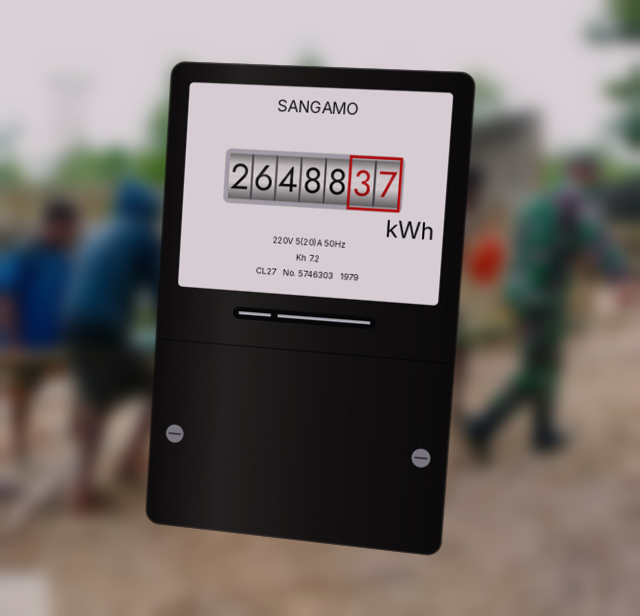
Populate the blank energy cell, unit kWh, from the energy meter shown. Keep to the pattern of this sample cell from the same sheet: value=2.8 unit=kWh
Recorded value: value=26488.37 unit=kWh
